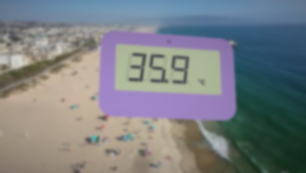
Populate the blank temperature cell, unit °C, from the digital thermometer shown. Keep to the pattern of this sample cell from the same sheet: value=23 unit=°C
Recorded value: value=35.9 unit=°C
